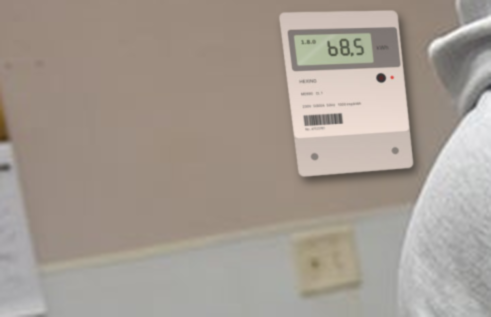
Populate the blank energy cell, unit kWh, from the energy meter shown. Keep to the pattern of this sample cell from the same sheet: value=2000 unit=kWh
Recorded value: value=68.5 unit=kWh
